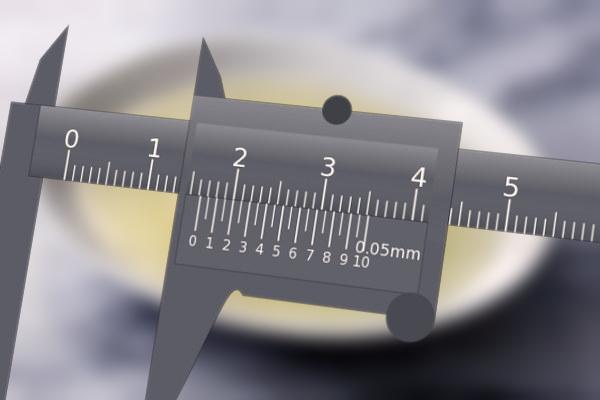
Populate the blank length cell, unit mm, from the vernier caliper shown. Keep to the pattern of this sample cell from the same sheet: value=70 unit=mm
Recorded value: value=16.2 unit=mm
